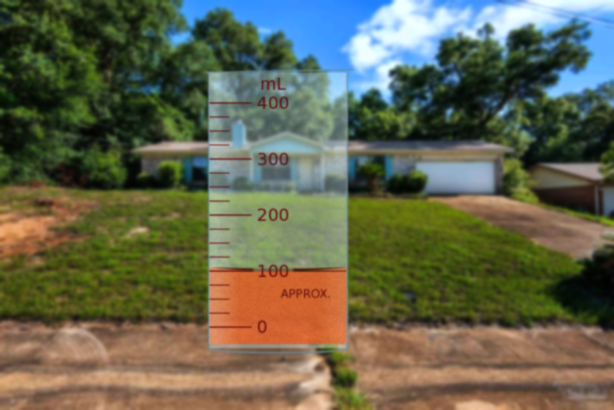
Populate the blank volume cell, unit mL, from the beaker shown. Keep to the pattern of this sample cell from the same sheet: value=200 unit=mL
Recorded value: value=100 unit=mL
